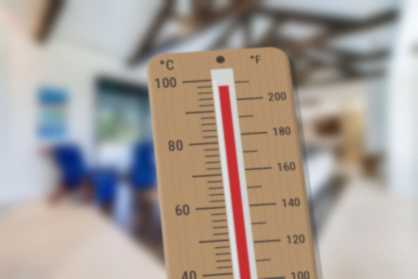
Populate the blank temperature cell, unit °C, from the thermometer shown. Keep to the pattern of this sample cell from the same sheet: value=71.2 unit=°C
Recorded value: value=98 unit=°C
